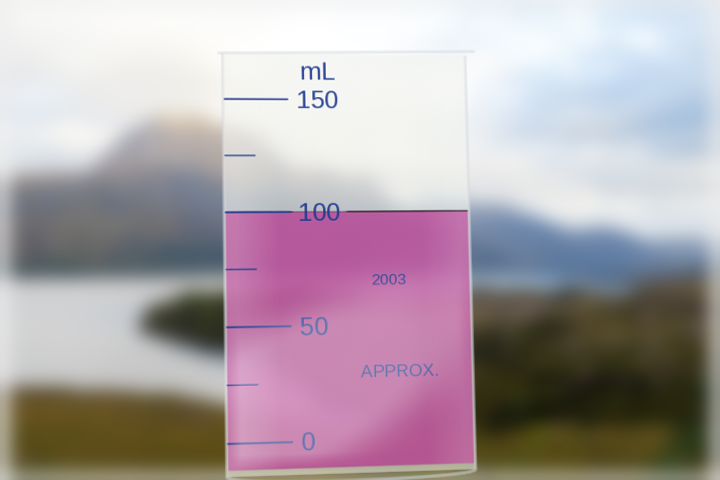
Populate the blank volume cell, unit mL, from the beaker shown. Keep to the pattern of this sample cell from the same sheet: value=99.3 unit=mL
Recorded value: value=100 unit=mL
